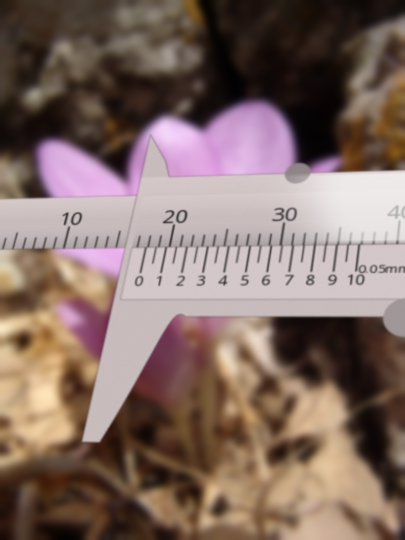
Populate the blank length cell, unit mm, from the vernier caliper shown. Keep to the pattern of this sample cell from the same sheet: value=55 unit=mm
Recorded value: value=17.8 unit=mm
